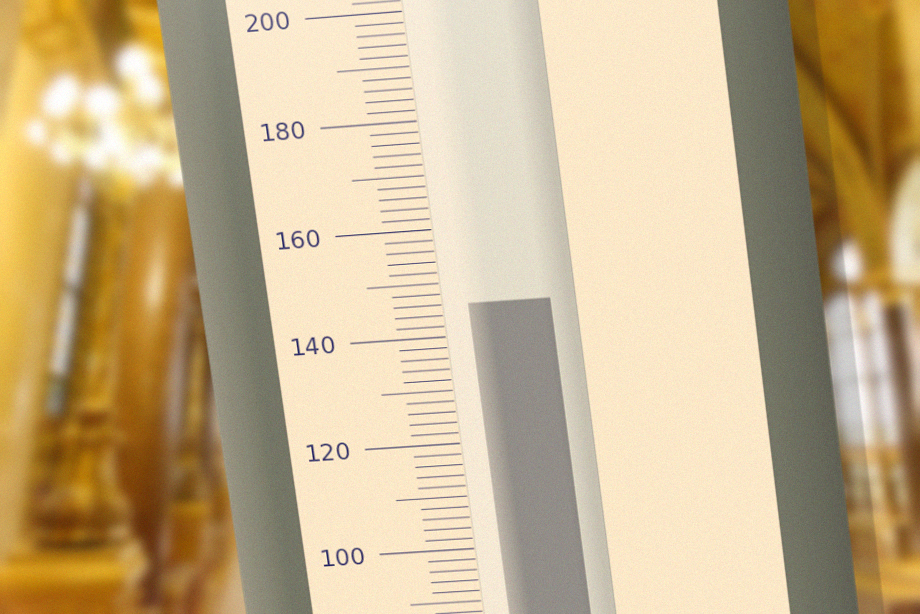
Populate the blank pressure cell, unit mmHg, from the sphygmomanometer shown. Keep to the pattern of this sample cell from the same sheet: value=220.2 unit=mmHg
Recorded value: value=146 unit=mmHg
